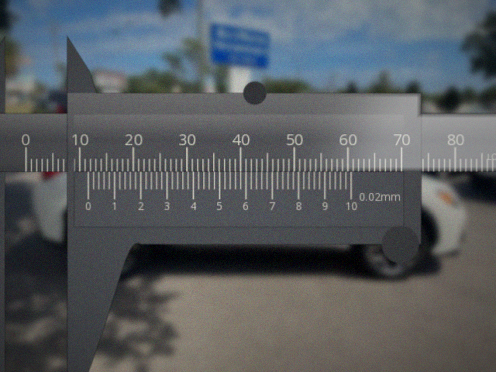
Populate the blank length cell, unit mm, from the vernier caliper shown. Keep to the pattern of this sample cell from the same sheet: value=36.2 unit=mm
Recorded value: value=11.6 unit=mm
